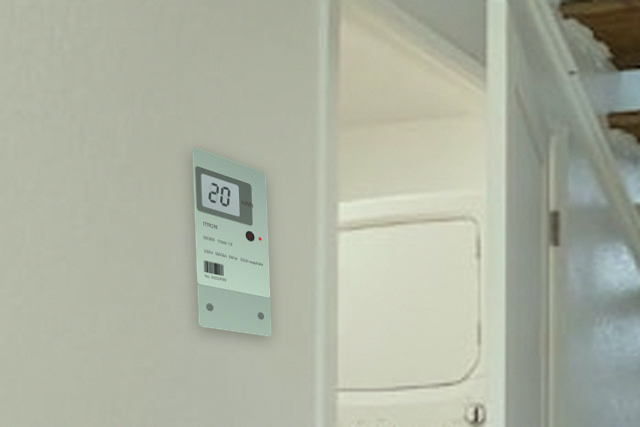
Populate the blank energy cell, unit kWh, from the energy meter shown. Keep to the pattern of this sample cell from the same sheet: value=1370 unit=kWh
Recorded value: value=20 unit=kWh
